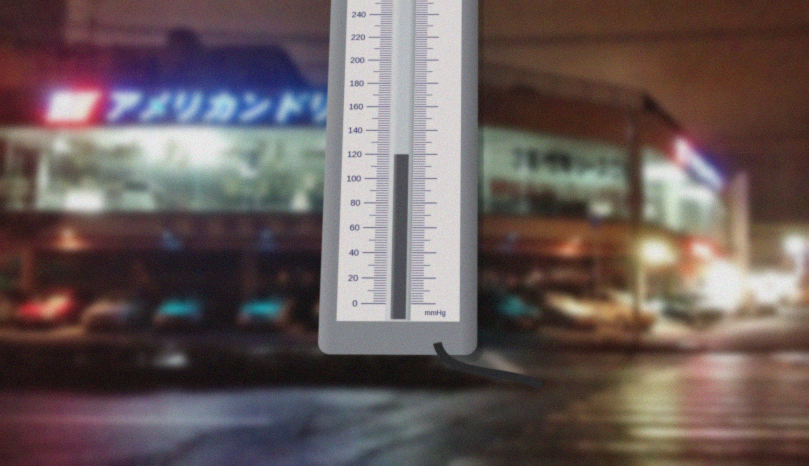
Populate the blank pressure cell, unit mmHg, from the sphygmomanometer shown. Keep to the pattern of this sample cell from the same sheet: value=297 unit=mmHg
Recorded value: value=120 unit=mmHg
